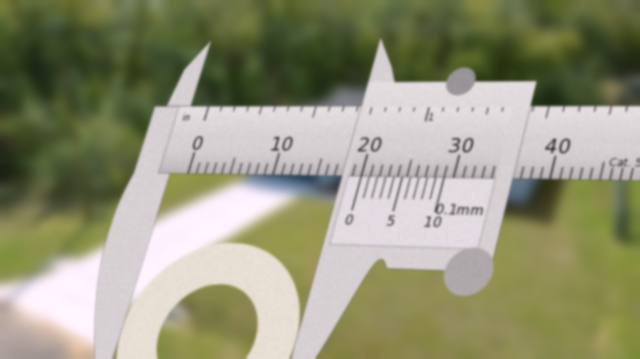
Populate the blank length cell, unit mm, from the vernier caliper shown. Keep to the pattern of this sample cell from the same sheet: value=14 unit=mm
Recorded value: value=20.0 unit=mm
